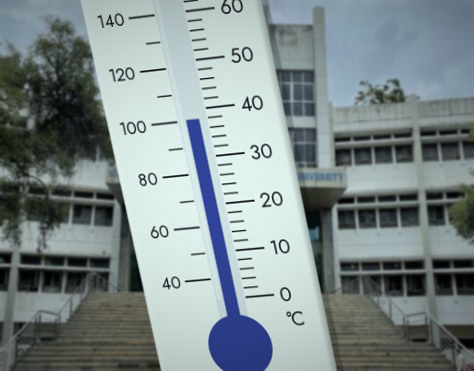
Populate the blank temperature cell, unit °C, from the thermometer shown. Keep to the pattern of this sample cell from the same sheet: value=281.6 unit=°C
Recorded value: value=38 unit=°C
